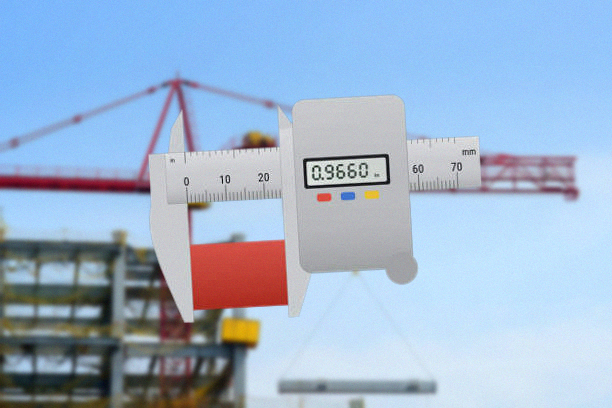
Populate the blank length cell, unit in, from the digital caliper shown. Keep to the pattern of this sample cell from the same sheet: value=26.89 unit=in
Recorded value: value=0.9660 unit=in
